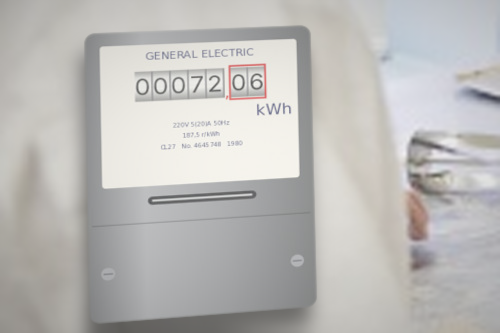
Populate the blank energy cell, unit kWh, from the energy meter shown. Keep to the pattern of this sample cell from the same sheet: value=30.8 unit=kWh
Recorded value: value=72.06 unit=kWh
